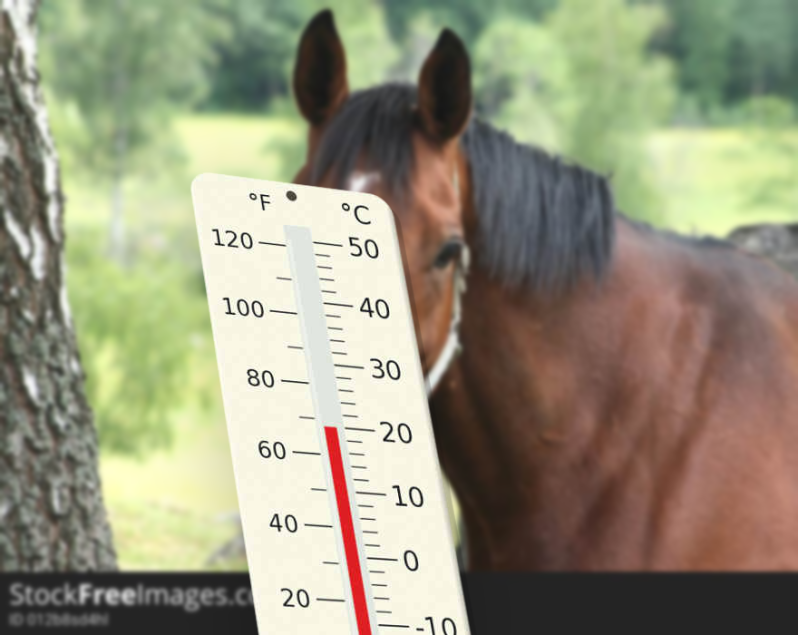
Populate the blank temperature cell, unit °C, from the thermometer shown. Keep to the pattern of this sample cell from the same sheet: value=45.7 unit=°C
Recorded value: value=20 unit=°C
